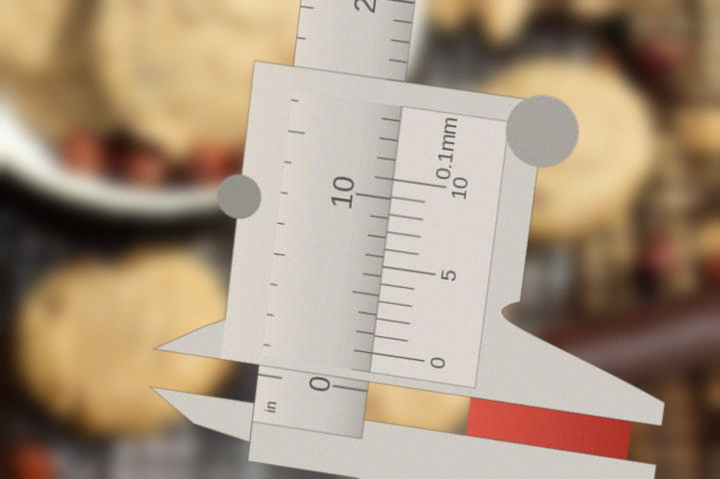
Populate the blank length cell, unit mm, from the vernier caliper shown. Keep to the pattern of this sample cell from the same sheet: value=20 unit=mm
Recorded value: value=2.0 unit=mm
